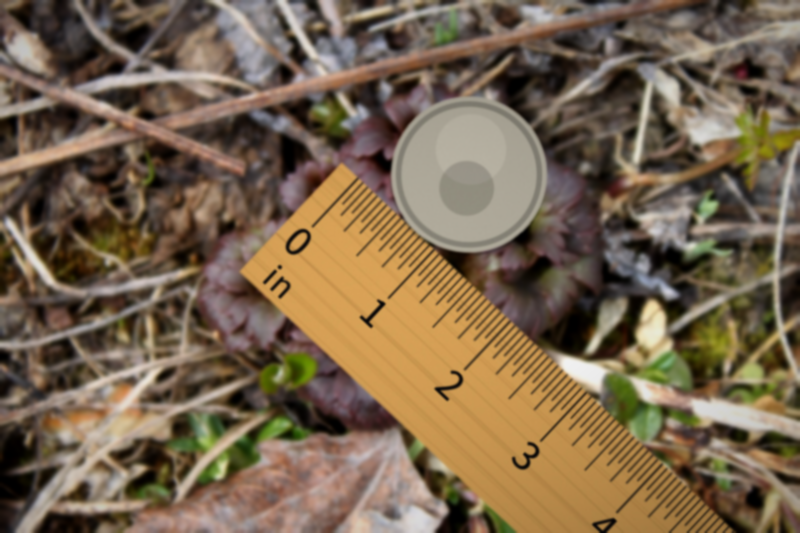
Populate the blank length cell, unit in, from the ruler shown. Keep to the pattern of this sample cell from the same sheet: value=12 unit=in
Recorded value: value=1.5 unit=in
